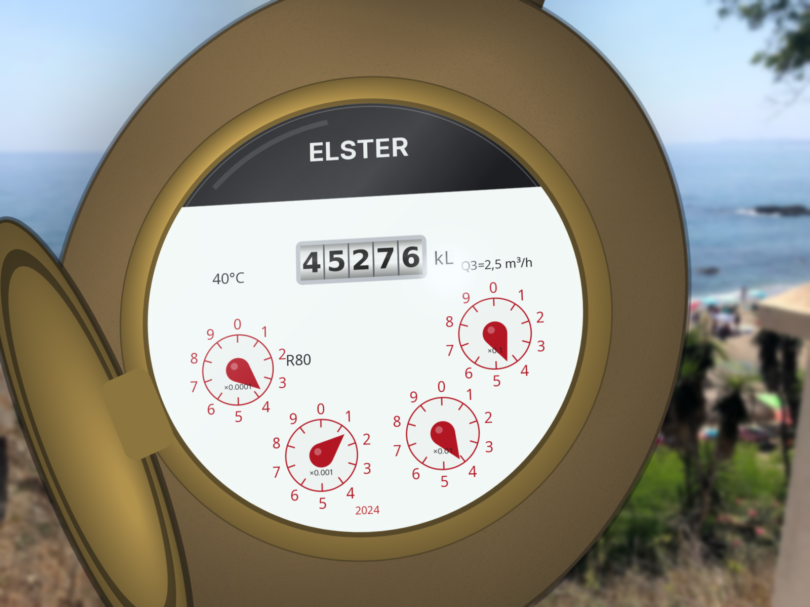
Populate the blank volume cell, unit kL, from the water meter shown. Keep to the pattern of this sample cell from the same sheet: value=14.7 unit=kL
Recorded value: value=45276.4413 unit=kL
